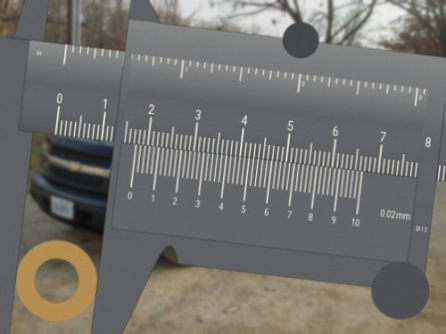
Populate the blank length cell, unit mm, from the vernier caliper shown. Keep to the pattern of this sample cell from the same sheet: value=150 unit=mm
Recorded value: value=17.5 unit=mm
